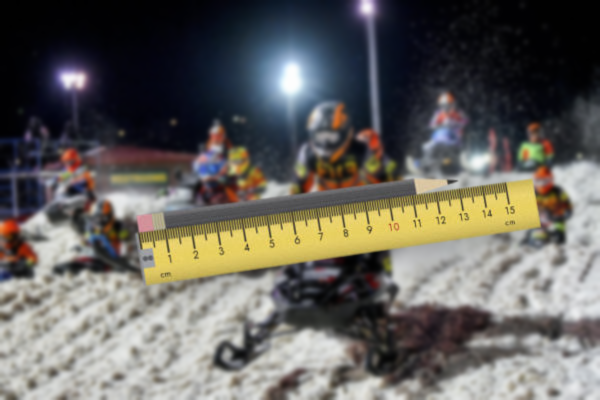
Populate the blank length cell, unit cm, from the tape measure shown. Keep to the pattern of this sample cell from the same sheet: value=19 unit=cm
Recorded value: value=13 unit=cm
